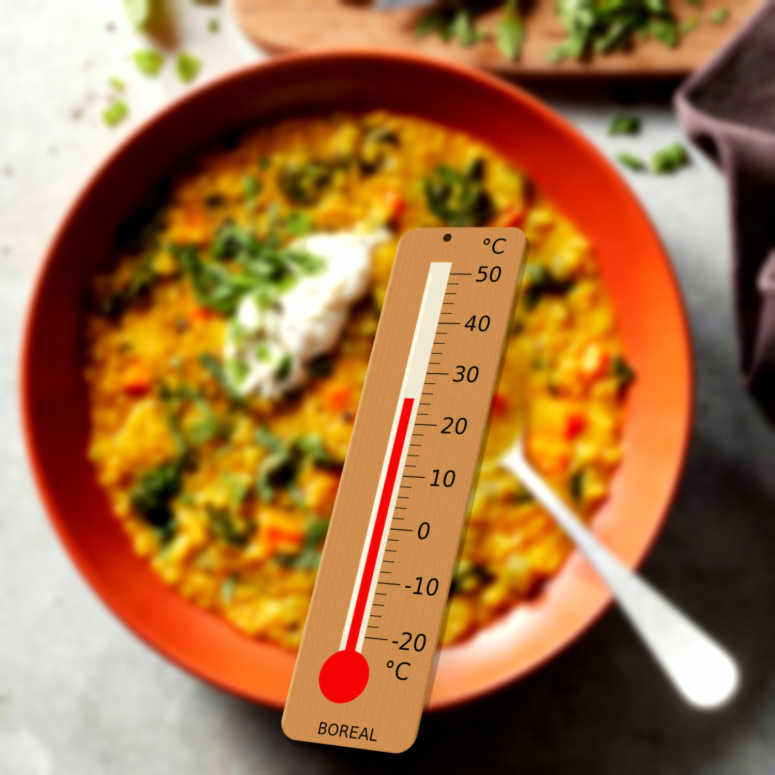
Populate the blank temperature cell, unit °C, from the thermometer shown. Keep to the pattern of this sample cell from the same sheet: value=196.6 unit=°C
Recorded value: value=25 unit=°C
